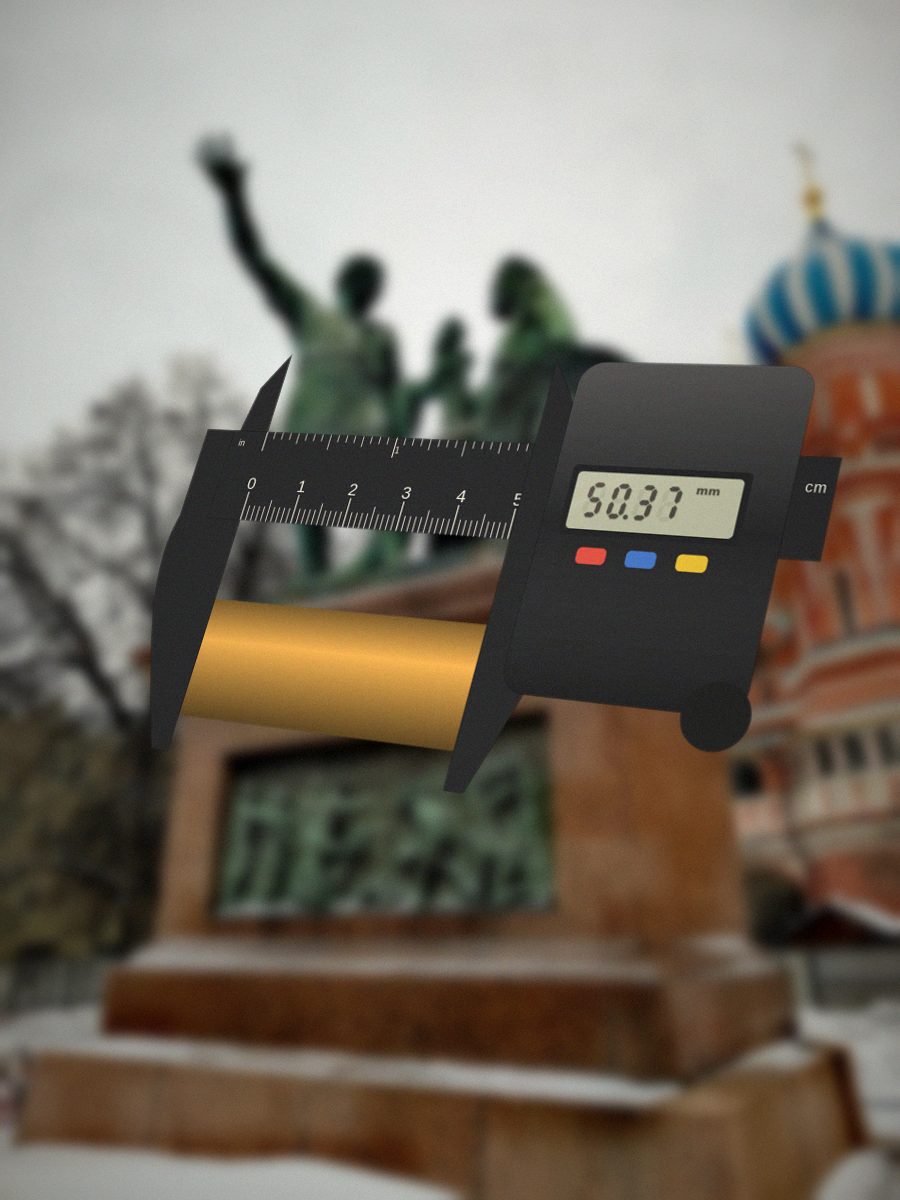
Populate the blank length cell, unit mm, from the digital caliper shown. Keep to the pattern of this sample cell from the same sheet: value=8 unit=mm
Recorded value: value=50.37 unit=mm
